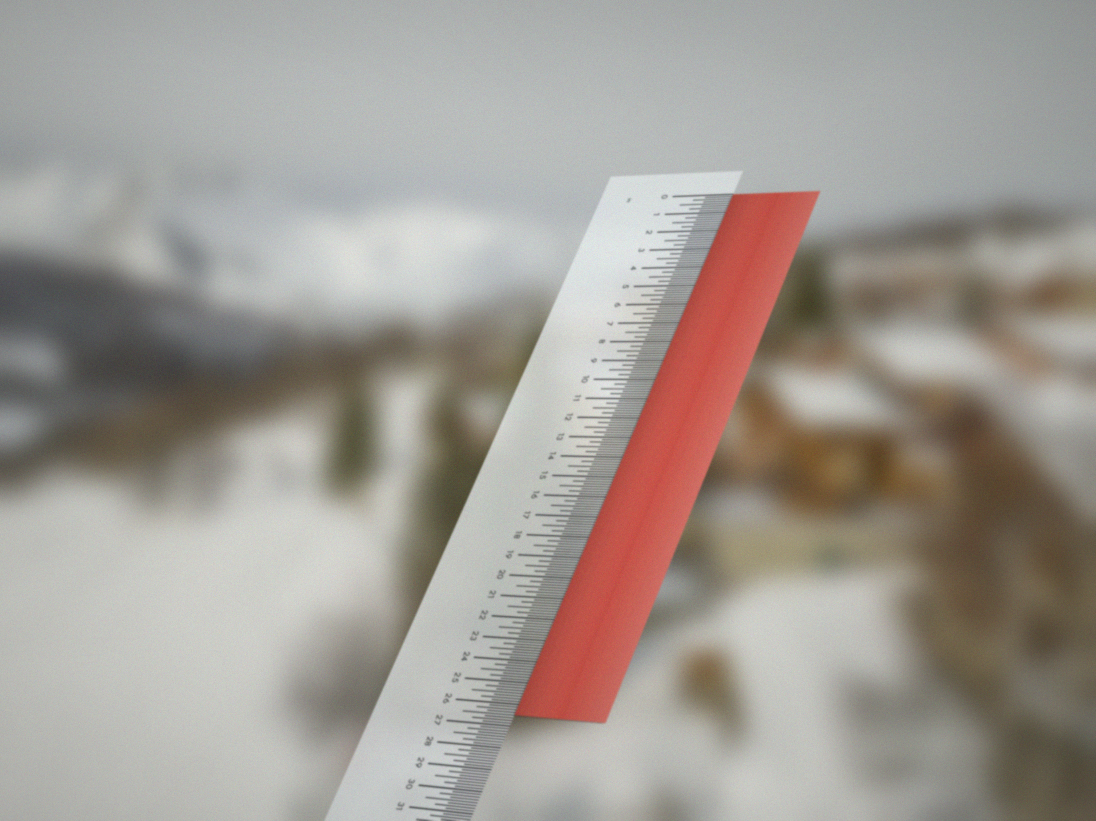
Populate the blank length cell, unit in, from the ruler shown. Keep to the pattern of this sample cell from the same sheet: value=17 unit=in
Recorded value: value=26.5 unit=in
